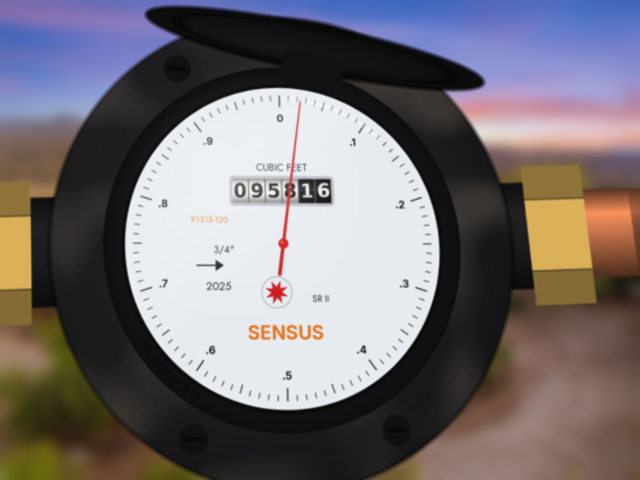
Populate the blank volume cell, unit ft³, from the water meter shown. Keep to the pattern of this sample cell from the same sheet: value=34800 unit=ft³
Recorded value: value=95816.02 unit=ft³
